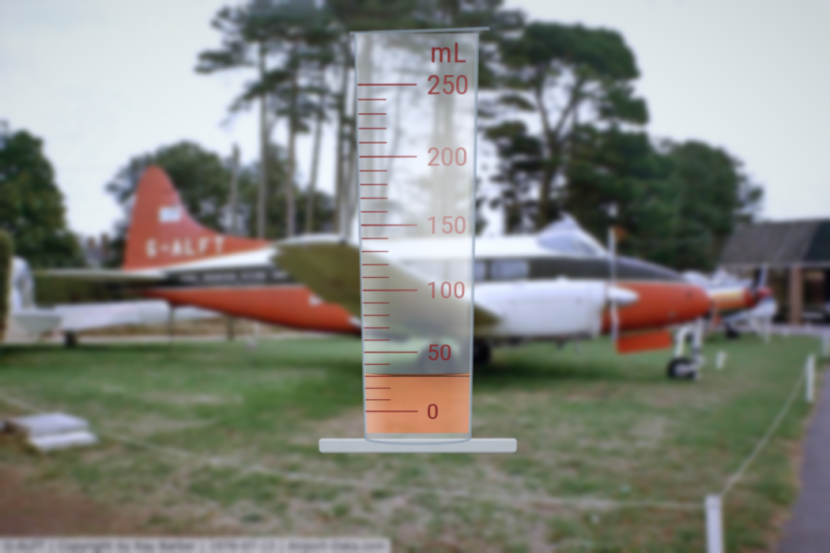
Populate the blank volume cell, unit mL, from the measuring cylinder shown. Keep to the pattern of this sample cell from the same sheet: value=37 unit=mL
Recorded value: value=30 unit=mL
